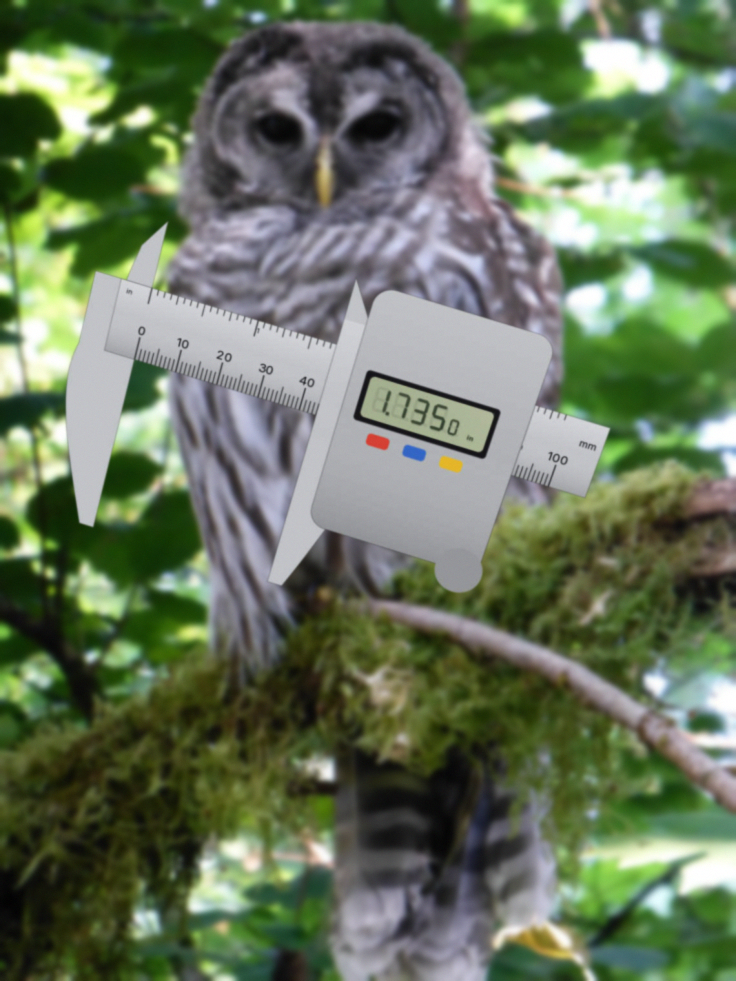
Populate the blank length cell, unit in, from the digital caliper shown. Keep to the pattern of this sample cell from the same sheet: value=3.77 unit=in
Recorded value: value=1.7350 unit=in
